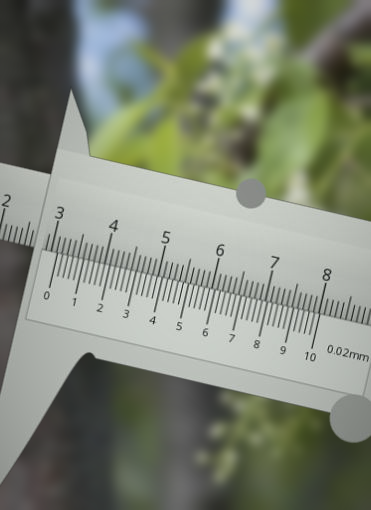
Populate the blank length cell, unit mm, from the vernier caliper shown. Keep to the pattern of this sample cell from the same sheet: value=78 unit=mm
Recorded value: value=31.2 unit=mm
